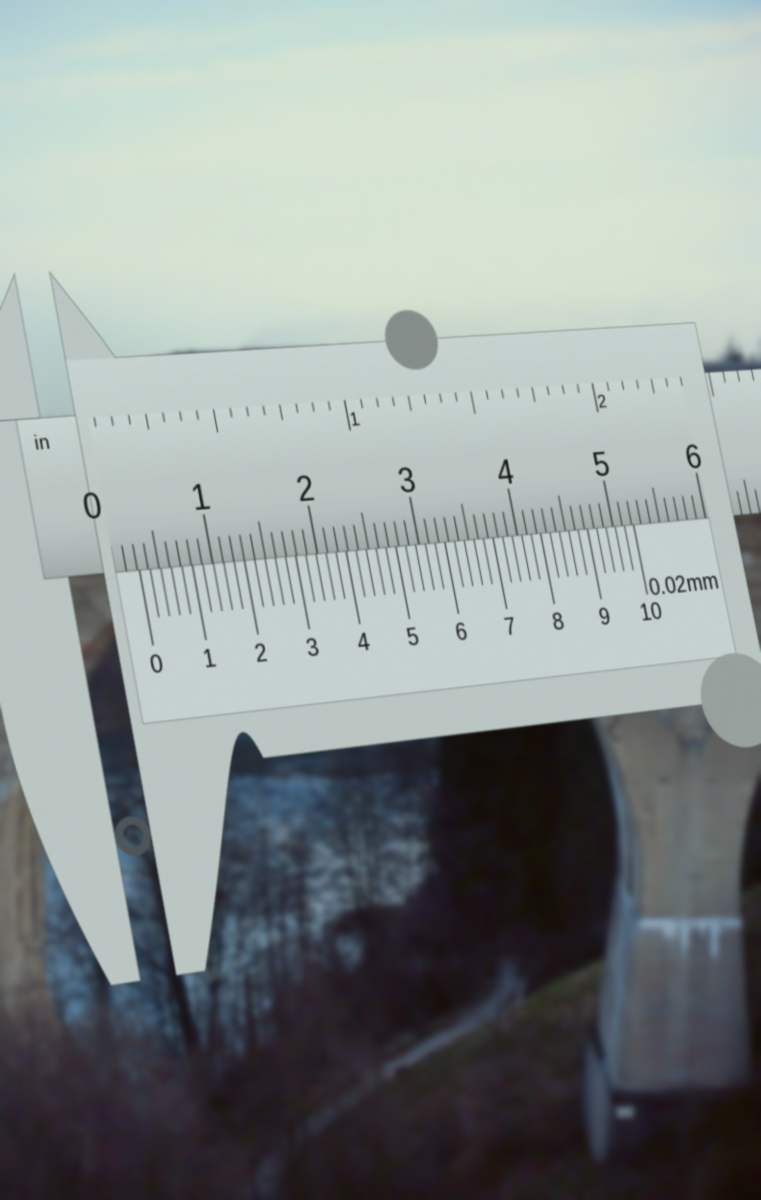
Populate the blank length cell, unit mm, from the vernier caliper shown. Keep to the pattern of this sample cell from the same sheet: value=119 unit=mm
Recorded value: value=3.2 unit=mm
